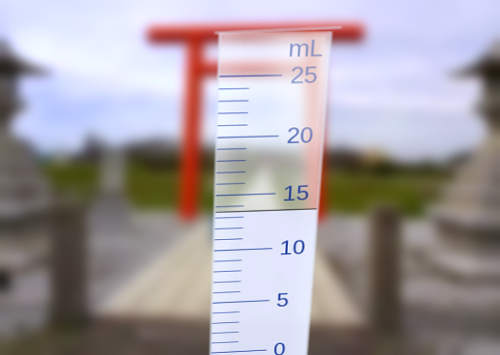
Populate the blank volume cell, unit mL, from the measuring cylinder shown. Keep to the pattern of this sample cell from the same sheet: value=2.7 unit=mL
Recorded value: value=13.5 unit=mL
